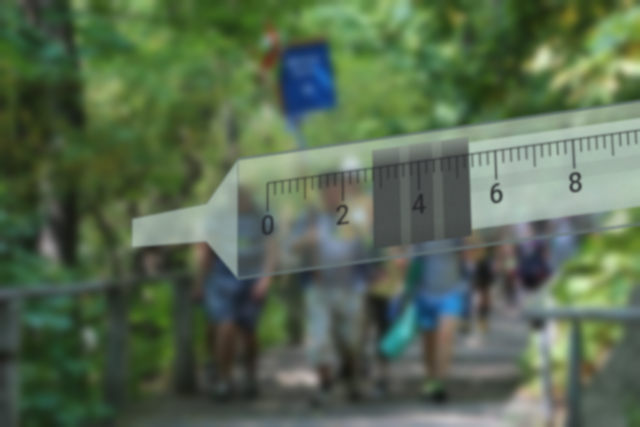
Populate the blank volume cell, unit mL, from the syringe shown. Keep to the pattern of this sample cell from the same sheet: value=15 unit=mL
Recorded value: value=2.8 unit=mL
